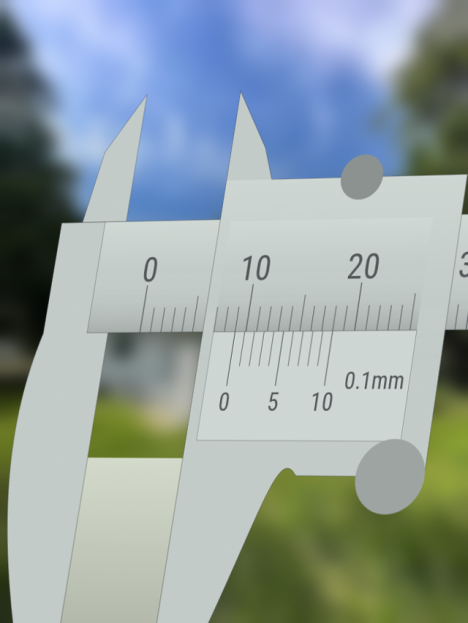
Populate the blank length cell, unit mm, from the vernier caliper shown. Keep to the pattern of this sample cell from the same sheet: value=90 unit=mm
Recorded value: value=9.0 unit=mm
